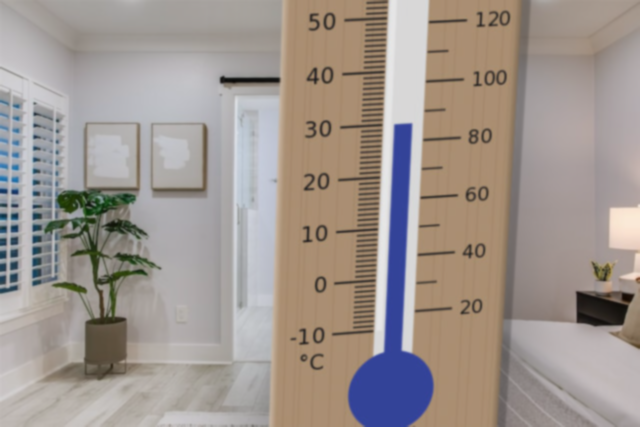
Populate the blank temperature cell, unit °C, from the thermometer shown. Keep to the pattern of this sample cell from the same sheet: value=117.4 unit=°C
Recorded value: value=30 unit=°C
